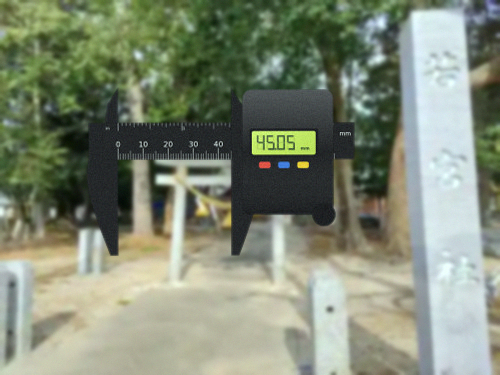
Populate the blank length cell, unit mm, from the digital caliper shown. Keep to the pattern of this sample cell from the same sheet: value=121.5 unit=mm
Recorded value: value=45.05 unit=mm
